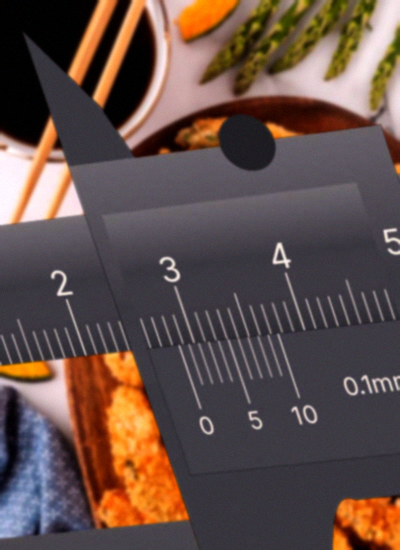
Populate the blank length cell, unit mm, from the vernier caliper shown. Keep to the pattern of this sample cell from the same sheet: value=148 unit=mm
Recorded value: value=28.6 unit=mm
